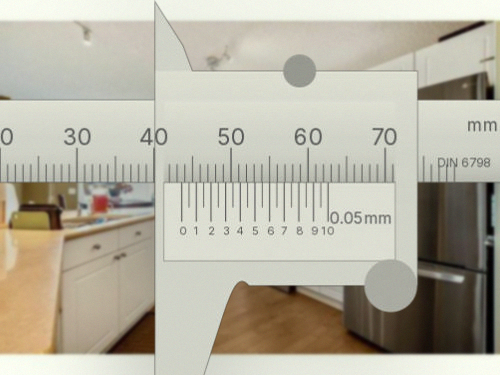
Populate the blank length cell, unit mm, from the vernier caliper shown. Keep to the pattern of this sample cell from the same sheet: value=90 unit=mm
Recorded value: value=43.6 unit=mm
